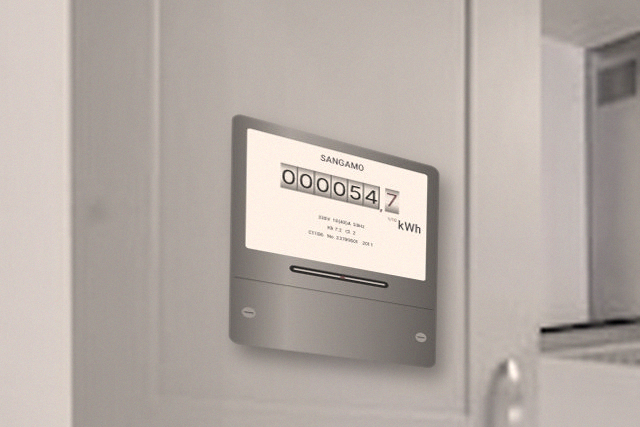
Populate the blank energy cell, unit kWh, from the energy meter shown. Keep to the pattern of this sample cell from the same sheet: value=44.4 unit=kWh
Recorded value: value=54.7 unit=kWh
